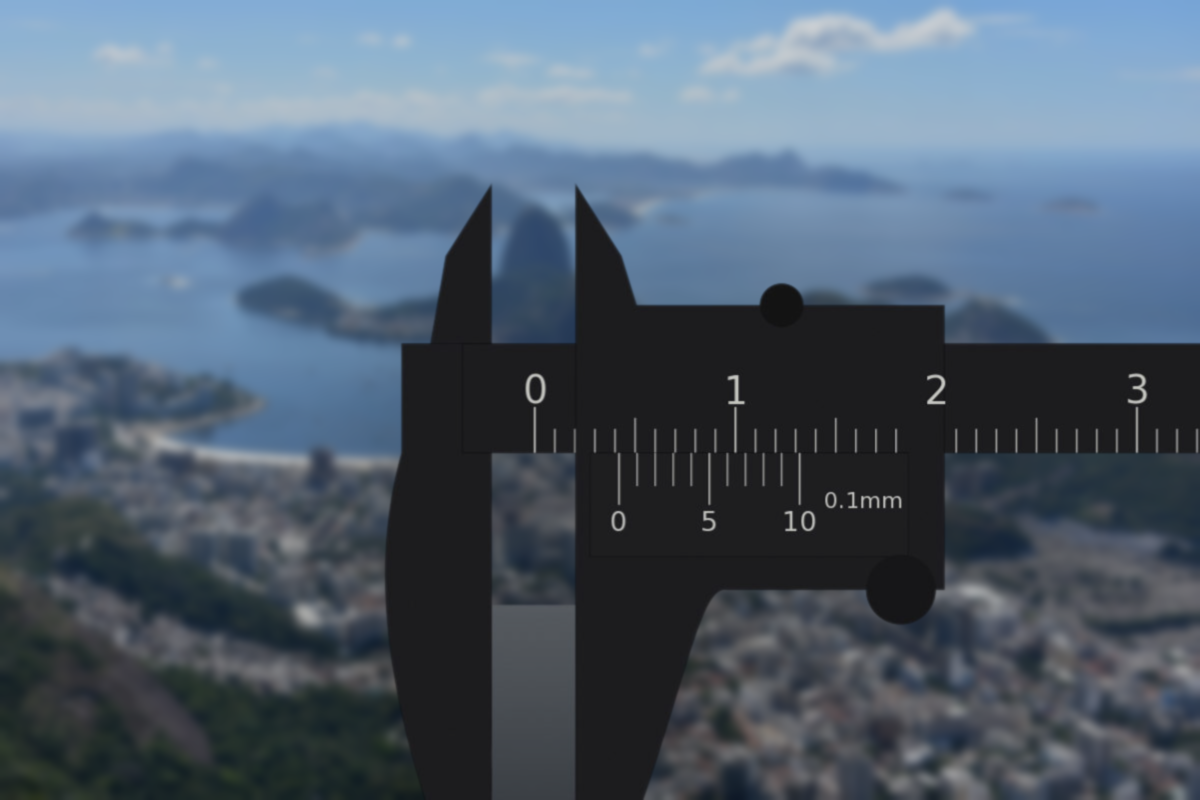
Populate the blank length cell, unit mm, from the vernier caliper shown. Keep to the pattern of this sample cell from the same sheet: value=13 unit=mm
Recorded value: value=4.2 unit=mm
